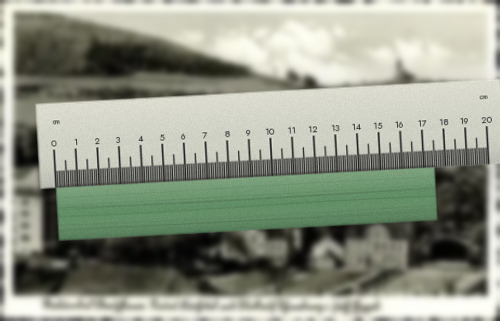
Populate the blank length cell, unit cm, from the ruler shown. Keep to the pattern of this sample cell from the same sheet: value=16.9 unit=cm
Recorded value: value=17.5 unit=cm
